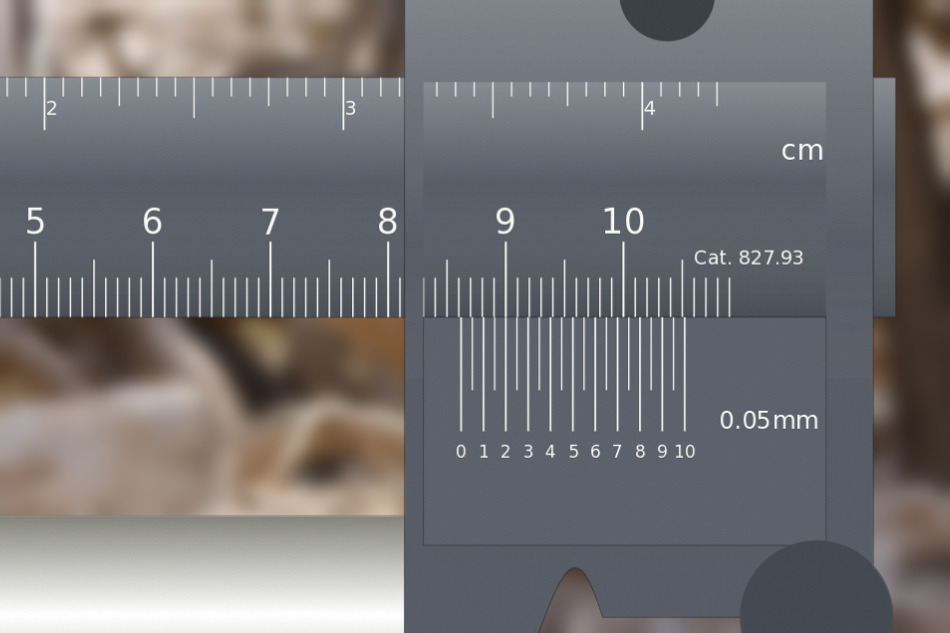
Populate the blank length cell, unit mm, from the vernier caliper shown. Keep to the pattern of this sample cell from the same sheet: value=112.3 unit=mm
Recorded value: value=86.2 unit=mm
